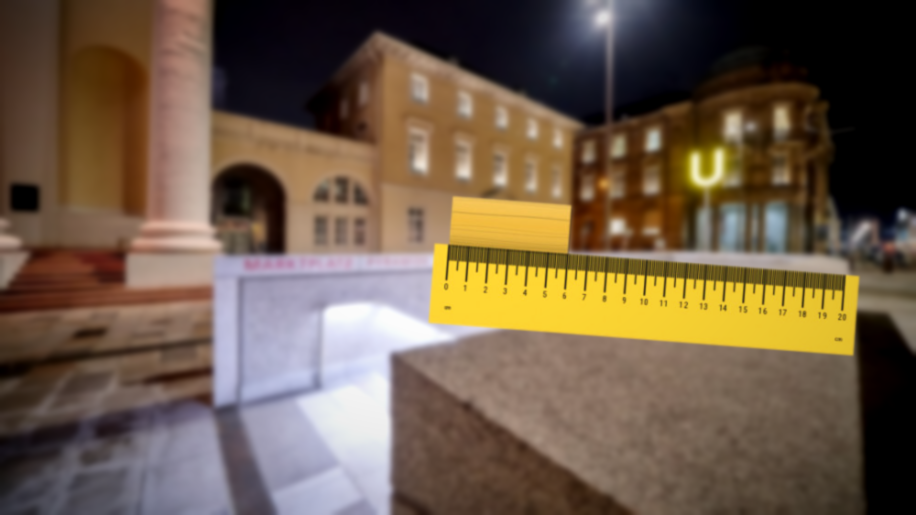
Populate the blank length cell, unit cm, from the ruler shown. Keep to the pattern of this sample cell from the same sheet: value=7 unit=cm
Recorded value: value=6 unit=cm
